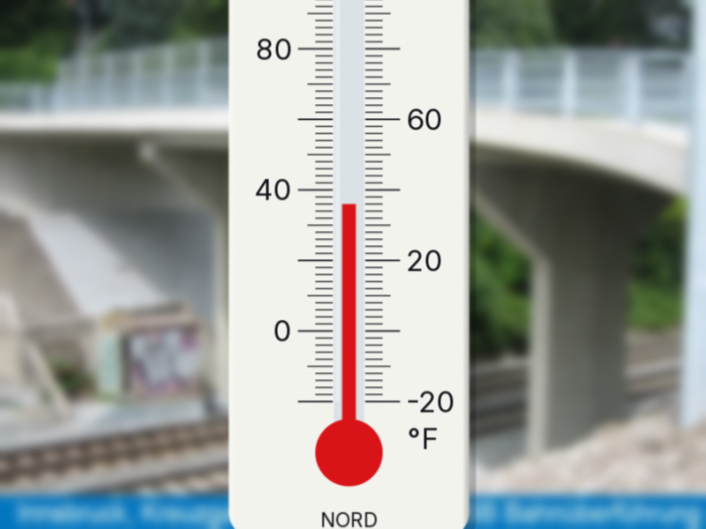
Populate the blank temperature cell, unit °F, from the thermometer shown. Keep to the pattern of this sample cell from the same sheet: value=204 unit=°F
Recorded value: value=36 unit=°F
